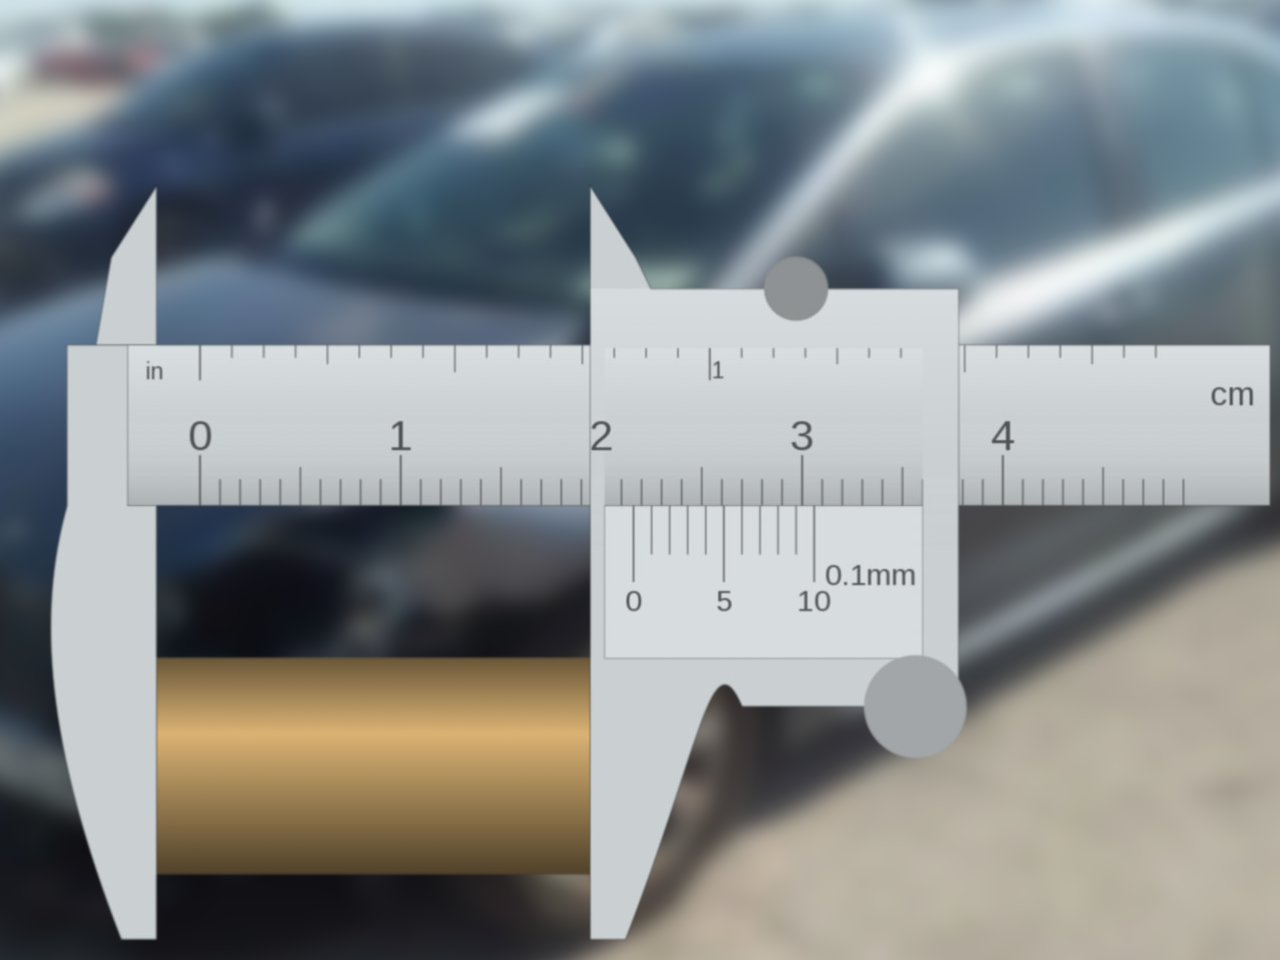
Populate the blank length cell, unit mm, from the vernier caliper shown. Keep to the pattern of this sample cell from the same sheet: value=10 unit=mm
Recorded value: value=21.6 unit=mm
